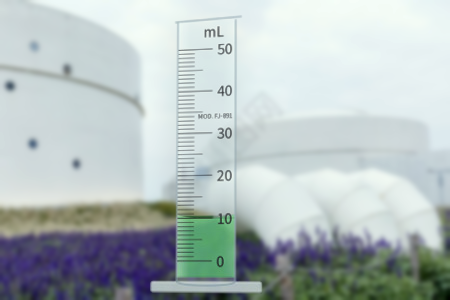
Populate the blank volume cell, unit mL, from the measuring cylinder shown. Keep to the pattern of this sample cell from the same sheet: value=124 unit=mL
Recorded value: value=10 unit=mL
